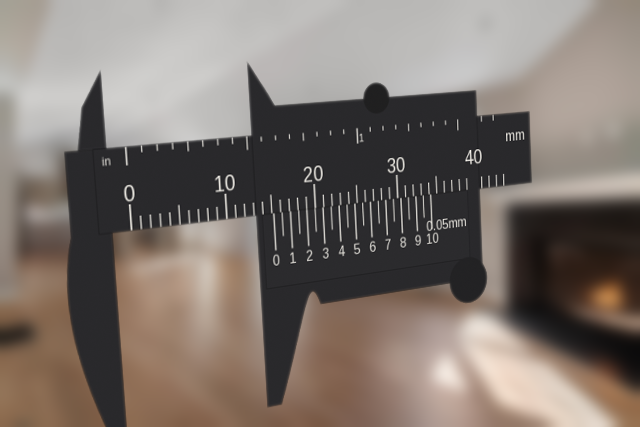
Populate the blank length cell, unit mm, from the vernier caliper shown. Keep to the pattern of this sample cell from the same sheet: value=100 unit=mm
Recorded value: value=15.2 unit=mm
